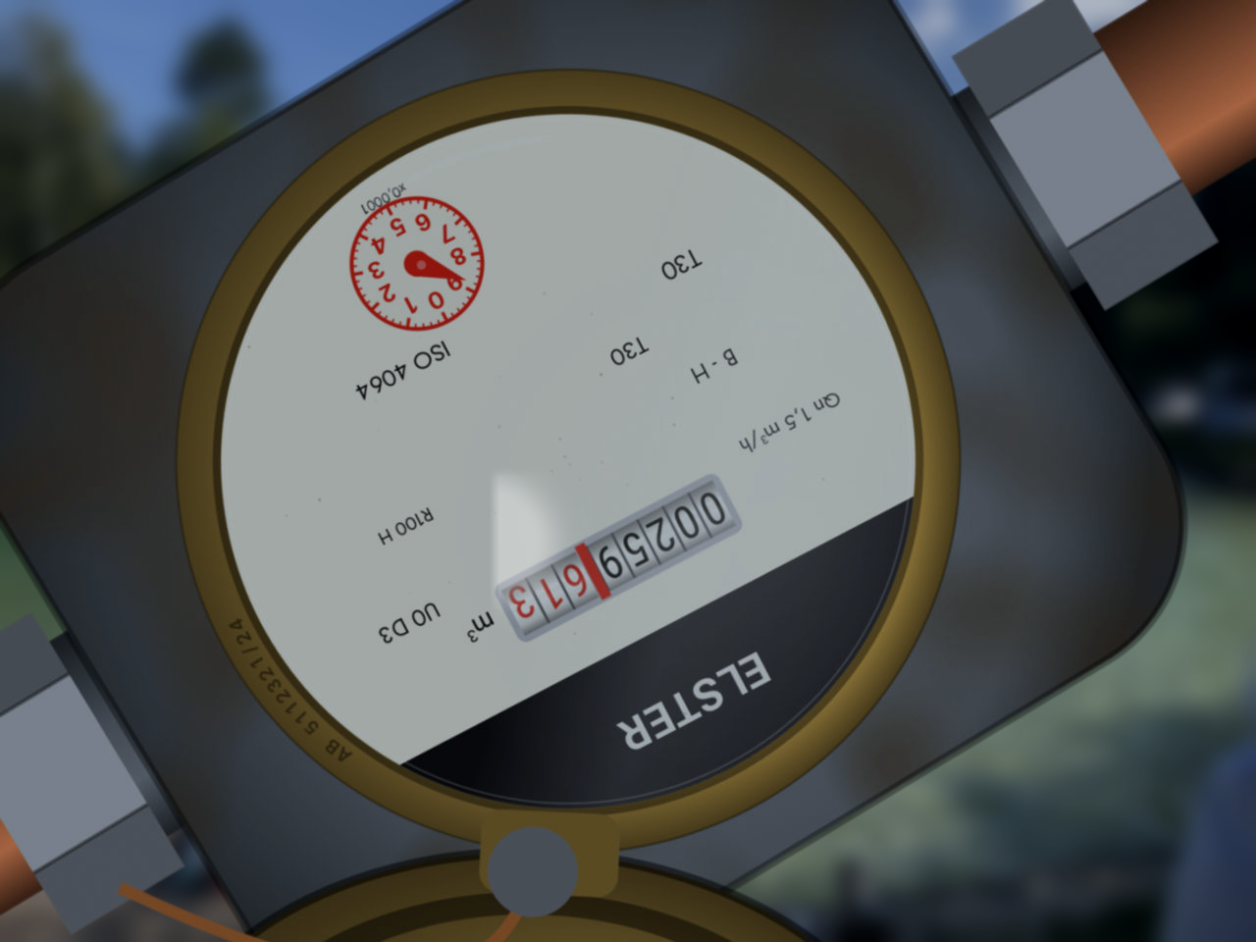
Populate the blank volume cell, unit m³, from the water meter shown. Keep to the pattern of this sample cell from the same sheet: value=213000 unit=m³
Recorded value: value=259.6128 unit=m³
